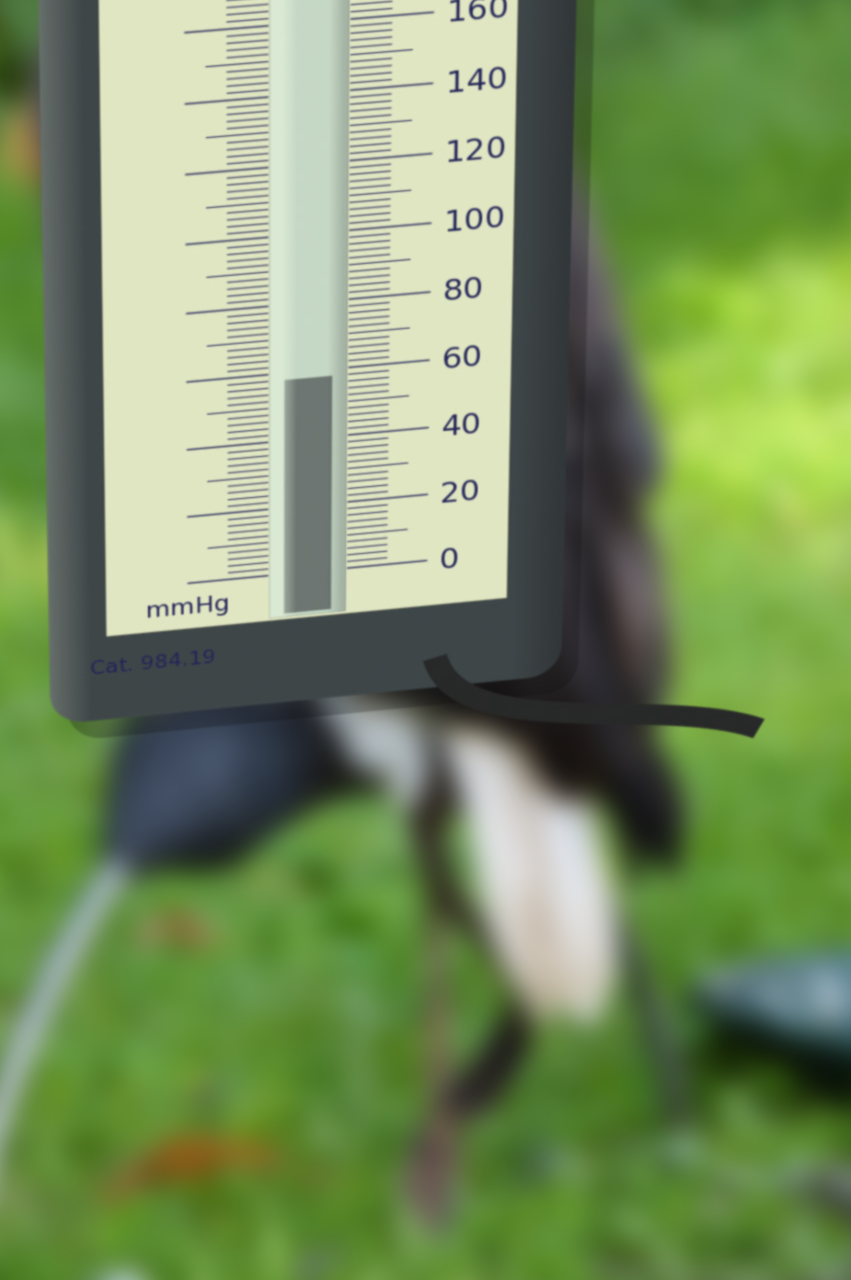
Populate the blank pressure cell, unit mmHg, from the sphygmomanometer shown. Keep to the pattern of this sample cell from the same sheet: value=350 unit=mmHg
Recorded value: value=58 unit=mmHg
